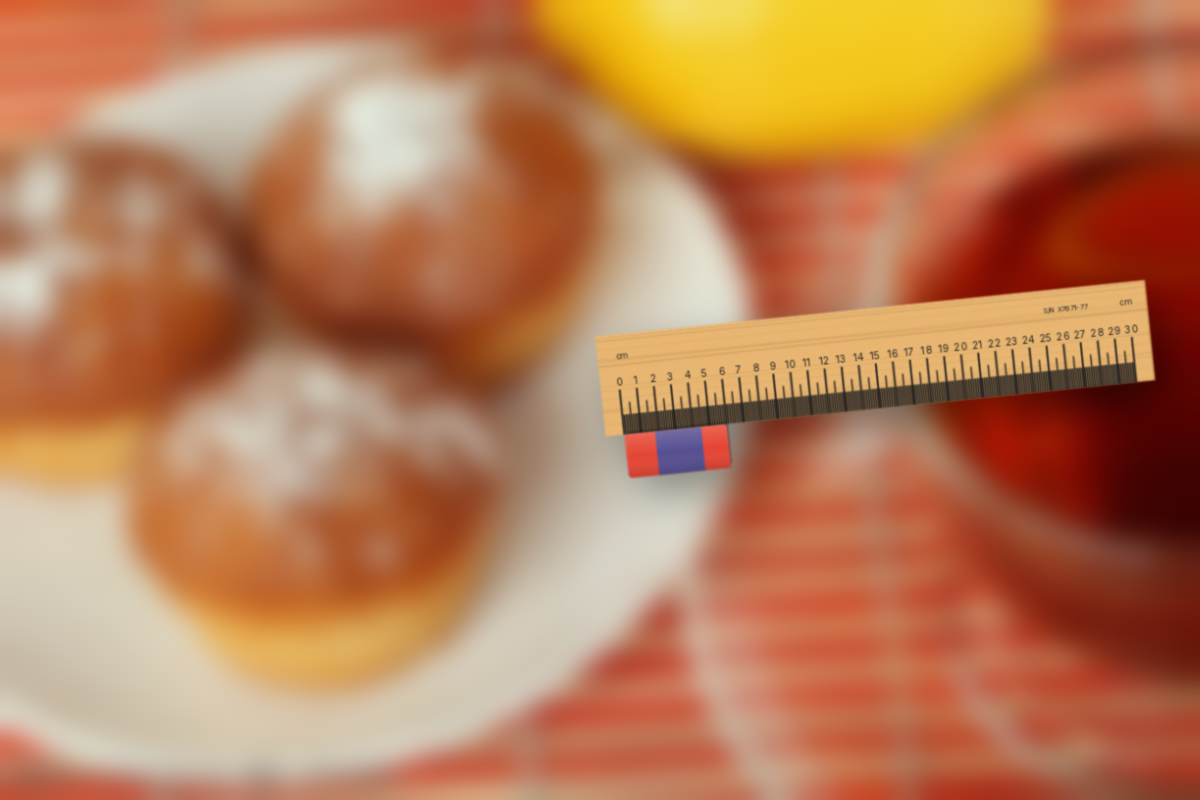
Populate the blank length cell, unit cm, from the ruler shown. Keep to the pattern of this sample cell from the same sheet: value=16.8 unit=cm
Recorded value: value=6 unit=cm
